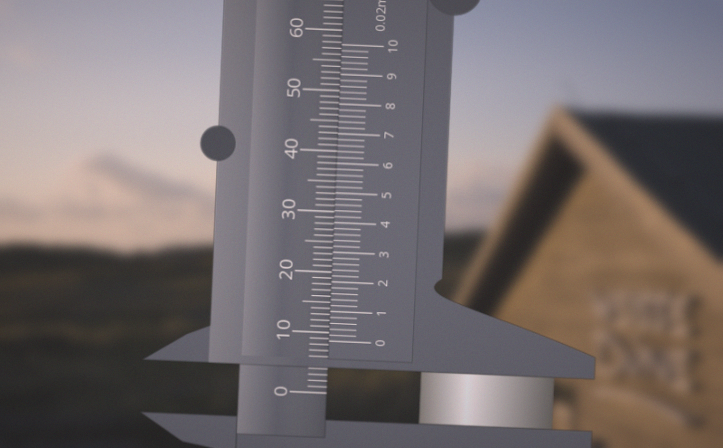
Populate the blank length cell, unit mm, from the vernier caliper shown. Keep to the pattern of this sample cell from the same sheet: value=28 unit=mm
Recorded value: value=8.6 unit=mm
